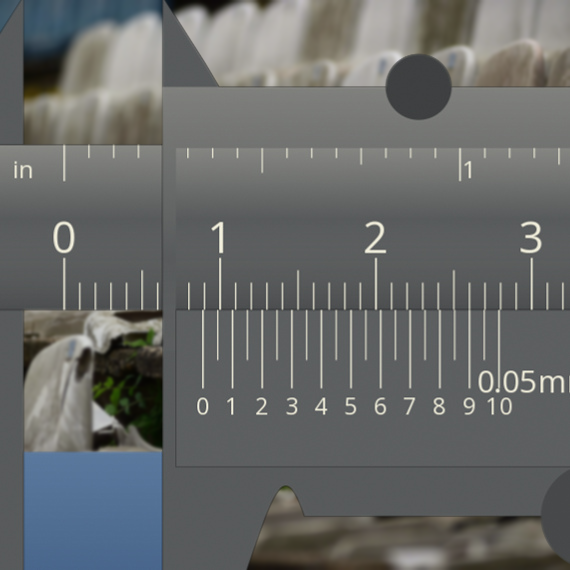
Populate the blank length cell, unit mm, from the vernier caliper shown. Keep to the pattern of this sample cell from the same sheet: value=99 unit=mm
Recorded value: value=8.9 unit=mm
